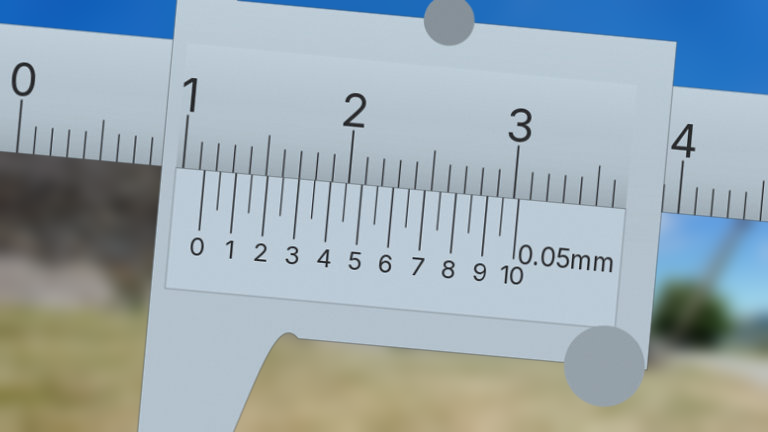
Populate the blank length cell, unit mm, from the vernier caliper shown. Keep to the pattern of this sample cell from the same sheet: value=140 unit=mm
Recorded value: value=11.3 unit=mm
